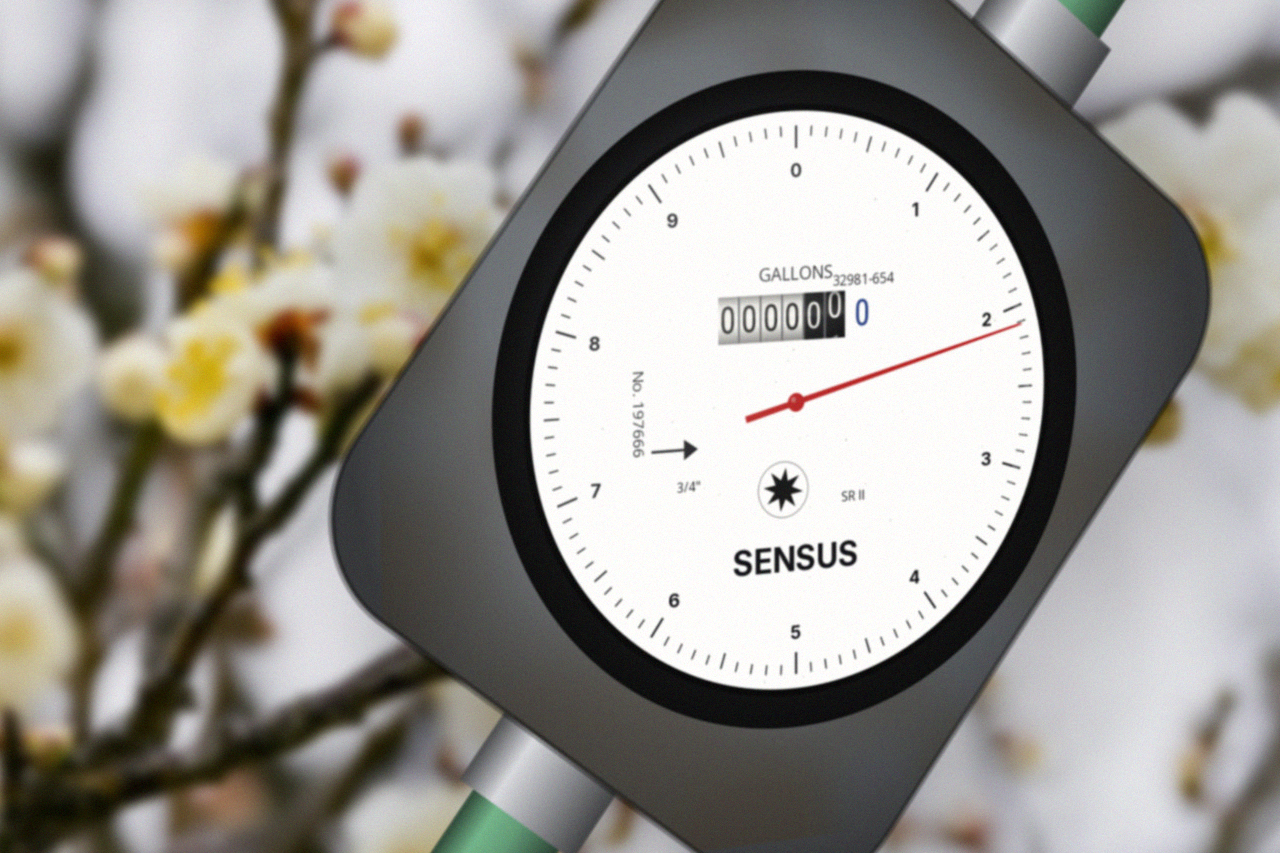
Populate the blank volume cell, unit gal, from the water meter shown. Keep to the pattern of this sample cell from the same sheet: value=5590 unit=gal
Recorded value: value=2.1 unit=gal
